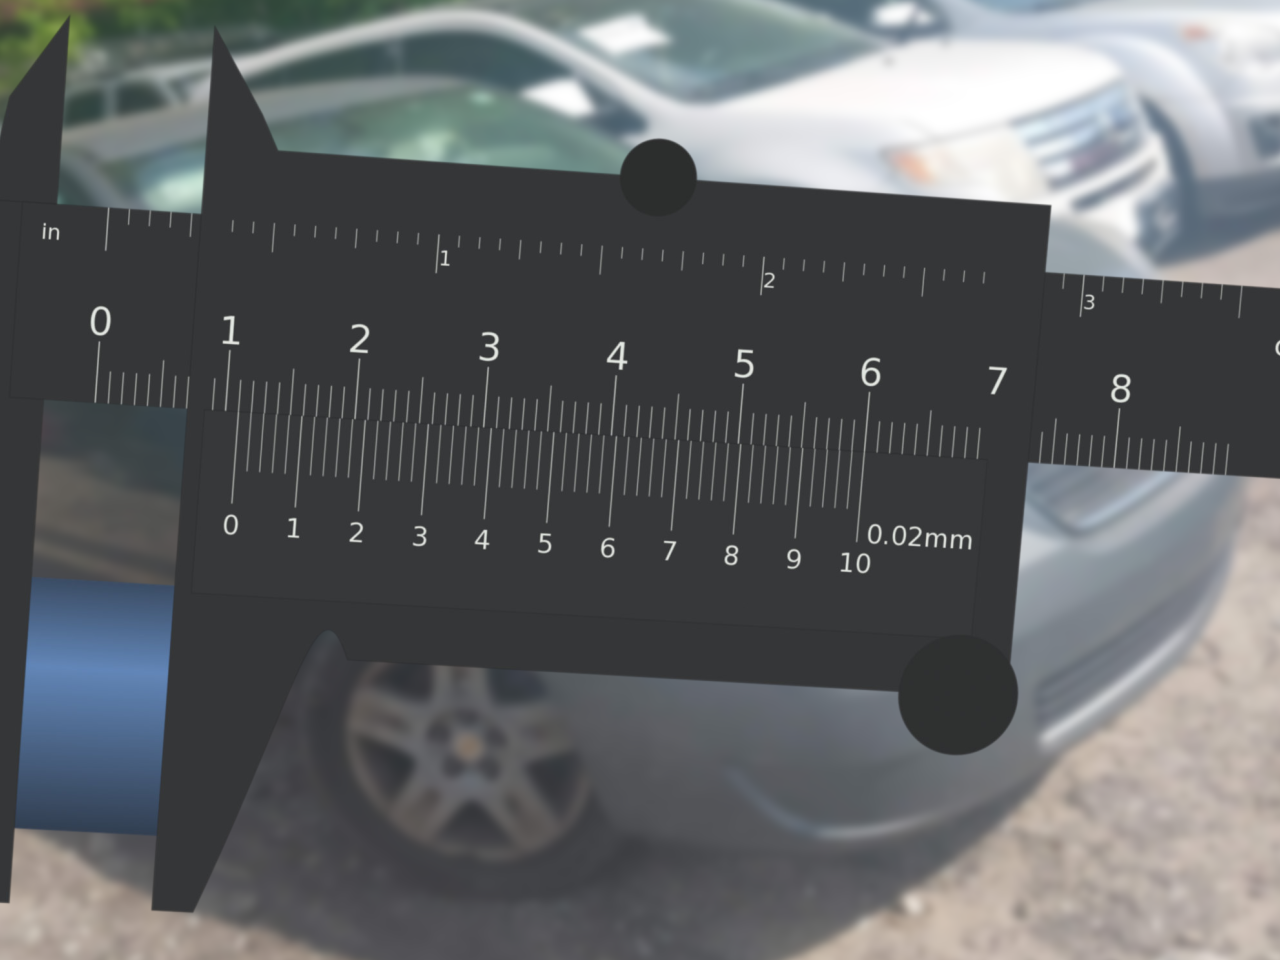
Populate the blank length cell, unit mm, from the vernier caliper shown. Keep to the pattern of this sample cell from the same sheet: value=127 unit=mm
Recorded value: value=11.0 unit=mm
